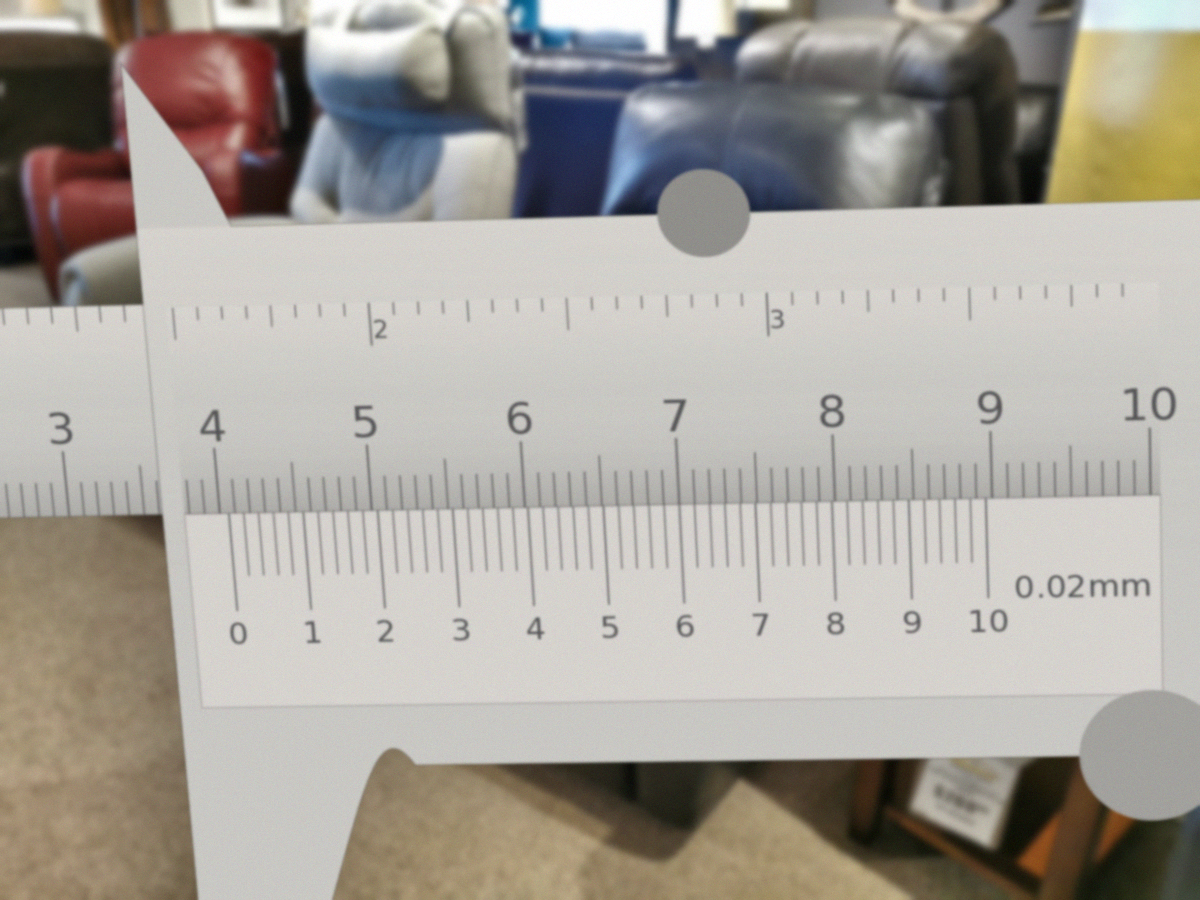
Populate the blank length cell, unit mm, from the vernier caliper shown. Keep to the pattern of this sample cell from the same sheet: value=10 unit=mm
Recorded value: value=40.6 unit=mm
